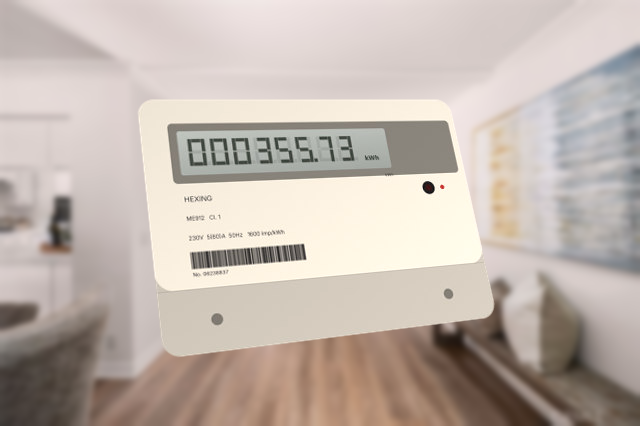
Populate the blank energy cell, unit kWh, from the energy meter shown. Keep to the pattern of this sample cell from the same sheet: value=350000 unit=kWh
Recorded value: value=355.73 unit=kWh
